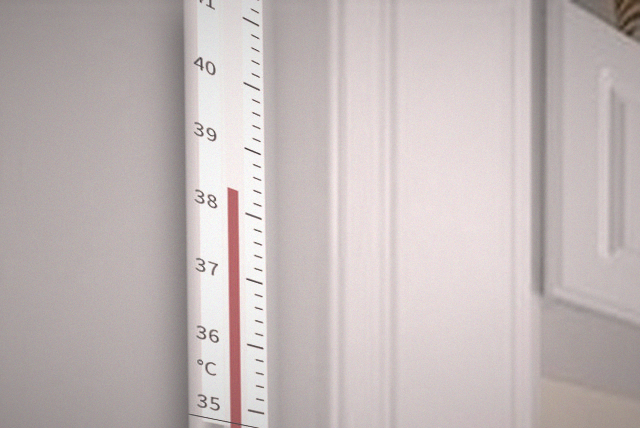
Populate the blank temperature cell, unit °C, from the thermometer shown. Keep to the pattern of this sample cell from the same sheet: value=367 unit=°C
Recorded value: value=38.3 unit=°C
